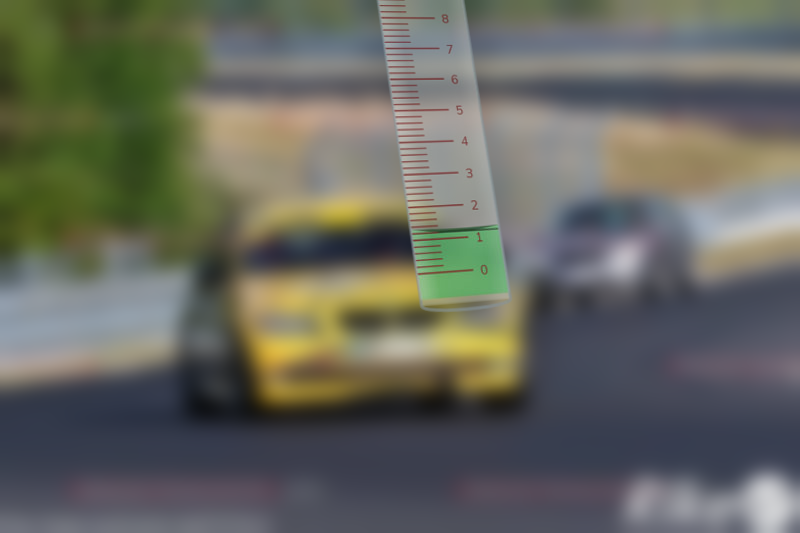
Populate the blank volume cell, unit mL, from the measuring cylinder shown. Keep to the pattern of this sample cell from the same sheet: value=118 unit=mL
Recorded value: value=1.2 unit=mL
